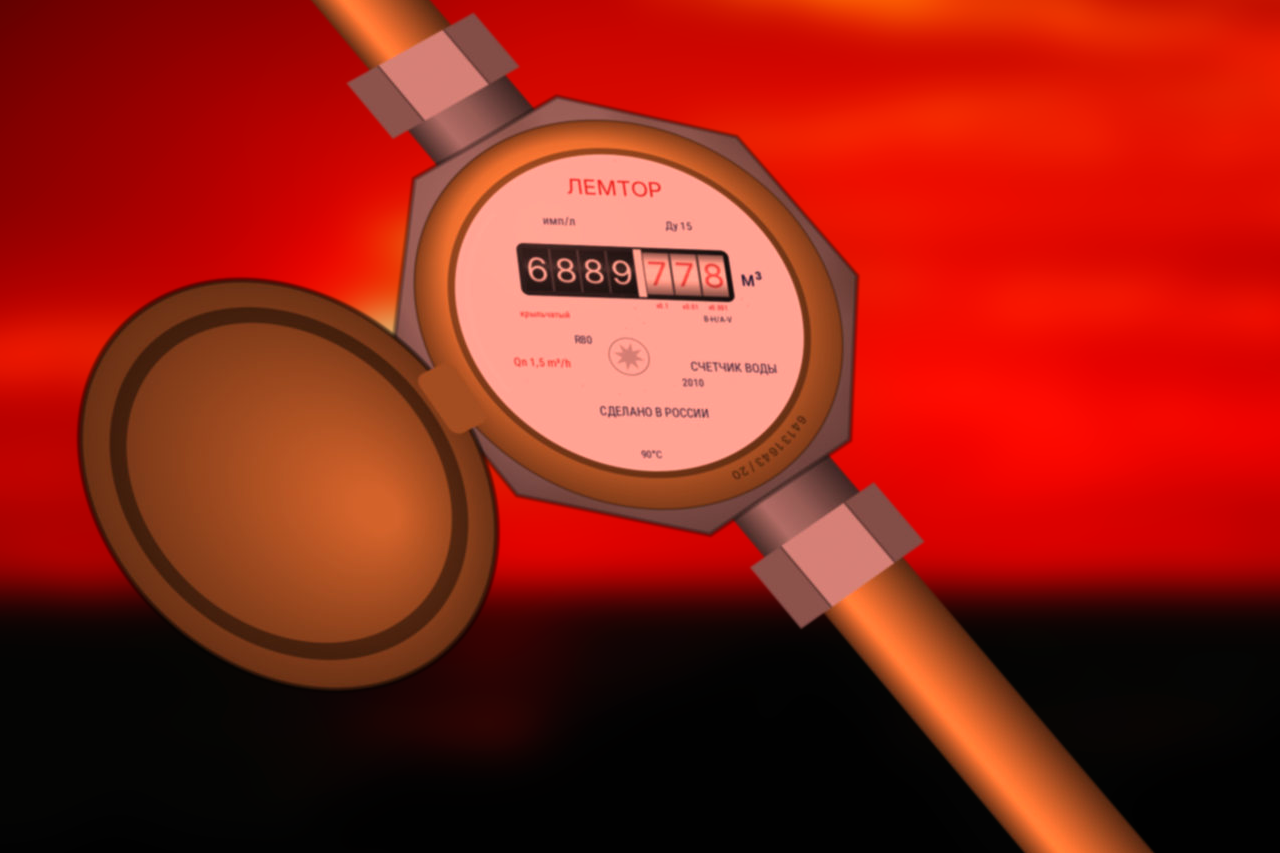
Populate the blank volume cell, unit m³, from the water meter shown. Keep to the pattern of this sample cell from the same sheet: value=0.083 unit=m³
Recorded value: value=6889.778 unit=m³
